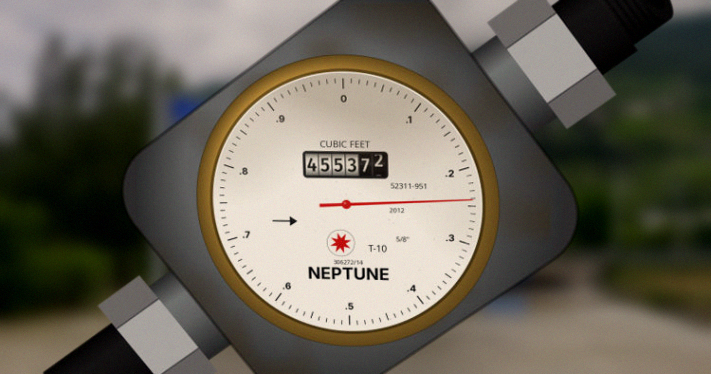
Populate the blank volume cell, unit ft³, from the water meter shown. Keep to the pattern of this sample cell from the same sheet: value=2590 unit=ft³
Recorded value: value=455372.24 unit=ft³
